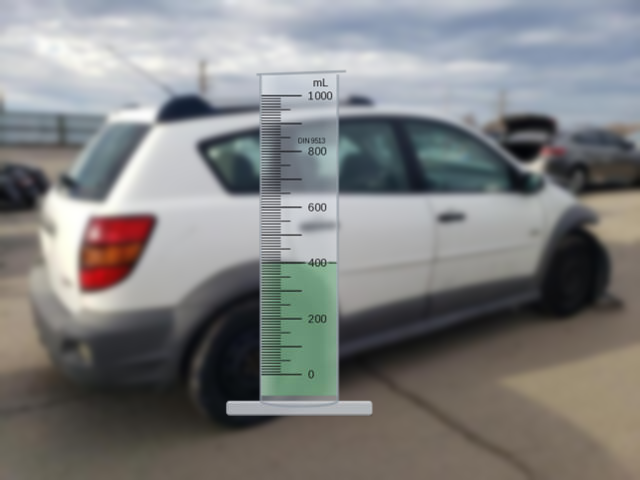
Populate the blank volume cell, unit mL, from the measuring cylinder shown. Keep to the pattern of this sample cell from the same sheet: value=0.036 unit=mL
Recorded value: value=400 unit=mL
